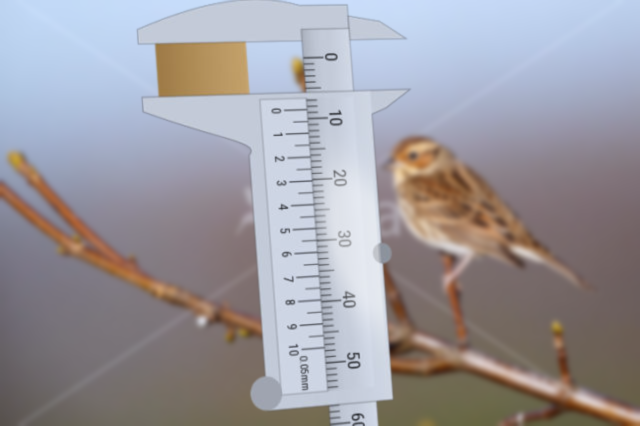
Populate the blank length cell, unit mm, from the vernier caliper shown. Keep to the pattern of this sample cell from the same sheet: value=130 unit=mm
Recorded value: value=8.5 unit=mm
